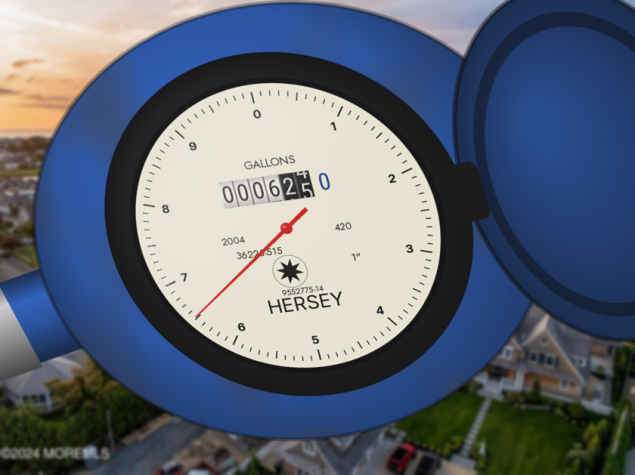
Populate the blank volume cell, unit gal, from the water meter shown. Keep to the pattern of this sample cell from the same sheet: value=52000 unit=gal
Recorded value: value=6246.5 unit=gal
